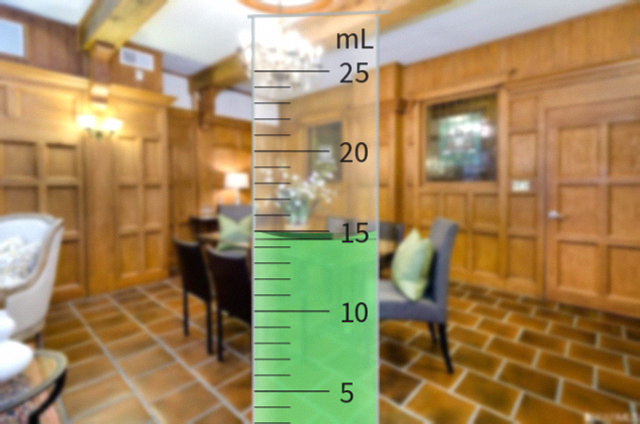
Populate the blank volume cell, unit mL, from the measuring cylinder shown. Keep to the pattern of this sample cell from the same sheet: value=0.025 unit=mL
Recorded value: value=14.5 unit=mL
